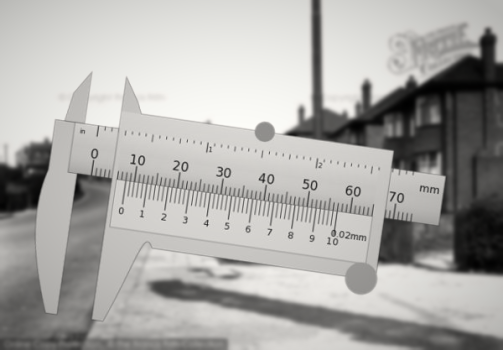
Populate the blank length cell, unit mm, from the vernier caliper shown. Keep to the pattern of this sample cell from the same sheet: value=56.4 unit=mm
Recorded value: value=8.0 unit=mm
